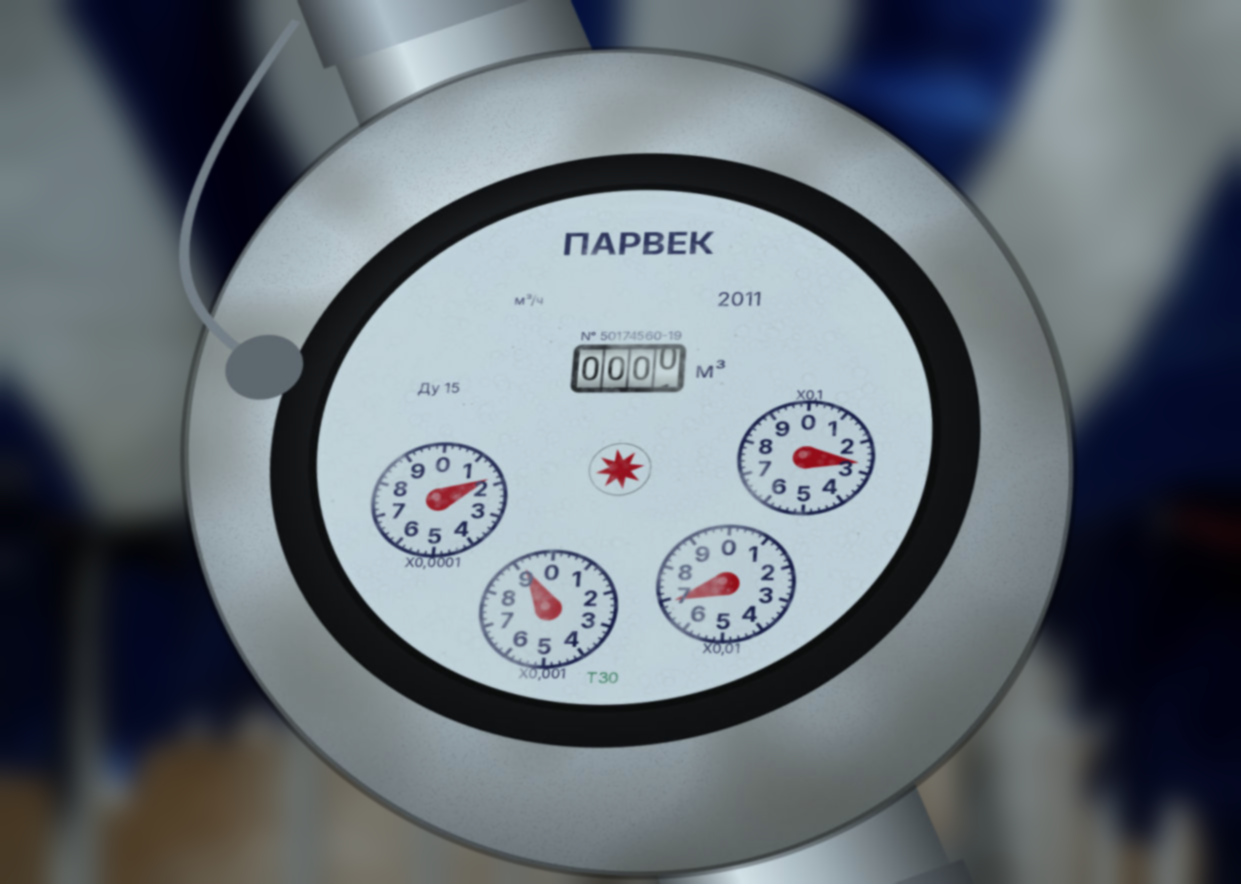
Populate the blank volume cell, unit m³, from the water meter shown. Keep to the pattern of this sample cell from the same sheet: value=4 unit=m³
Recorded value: value=0.2691 unit=m³
